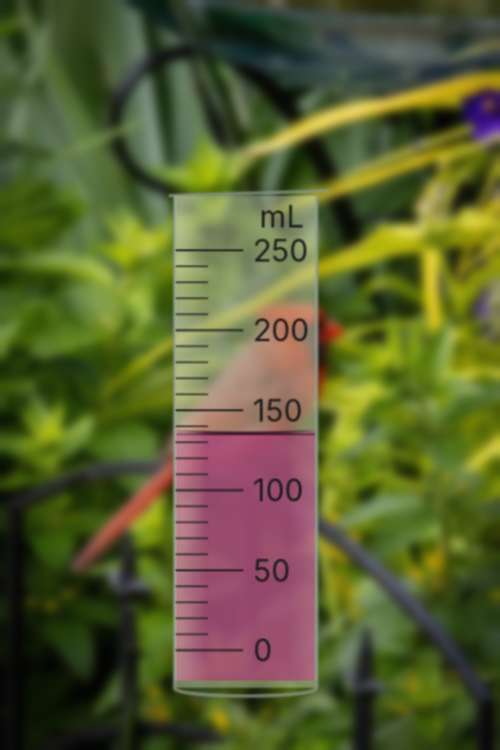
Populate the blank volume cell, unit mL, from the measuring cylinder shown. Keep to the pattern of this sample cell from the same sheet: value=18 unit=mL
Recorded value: value=135 unit=mL
